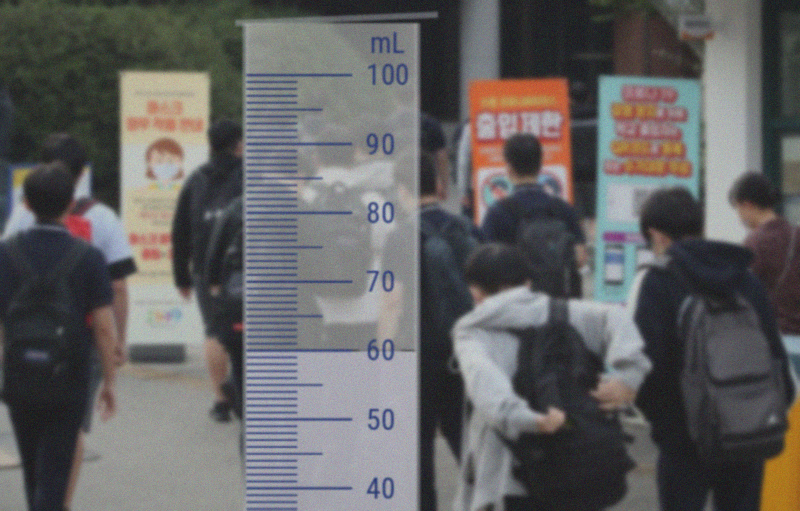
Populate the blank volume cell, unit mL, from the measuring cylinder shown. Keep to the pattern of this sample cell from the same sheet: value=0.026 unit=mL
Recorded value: value=60 unit=mL
